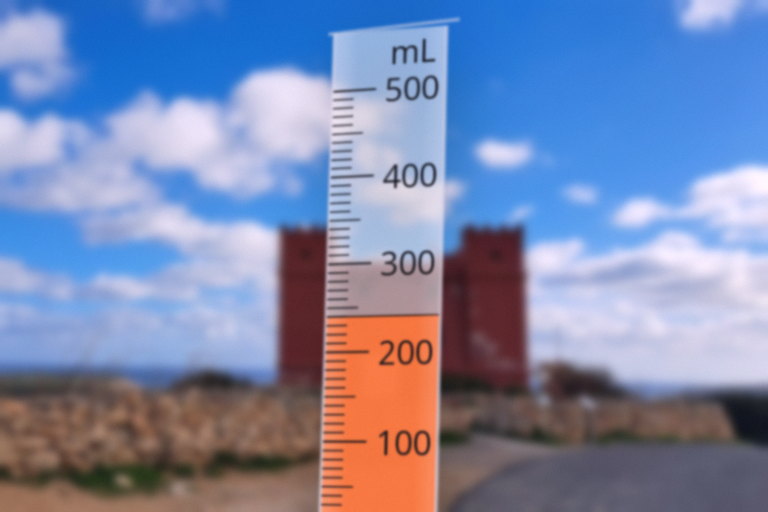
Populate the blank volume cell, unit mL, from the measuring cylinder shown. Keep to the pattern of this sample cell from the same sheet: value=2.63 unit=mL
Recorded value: value=240 unit=mL
